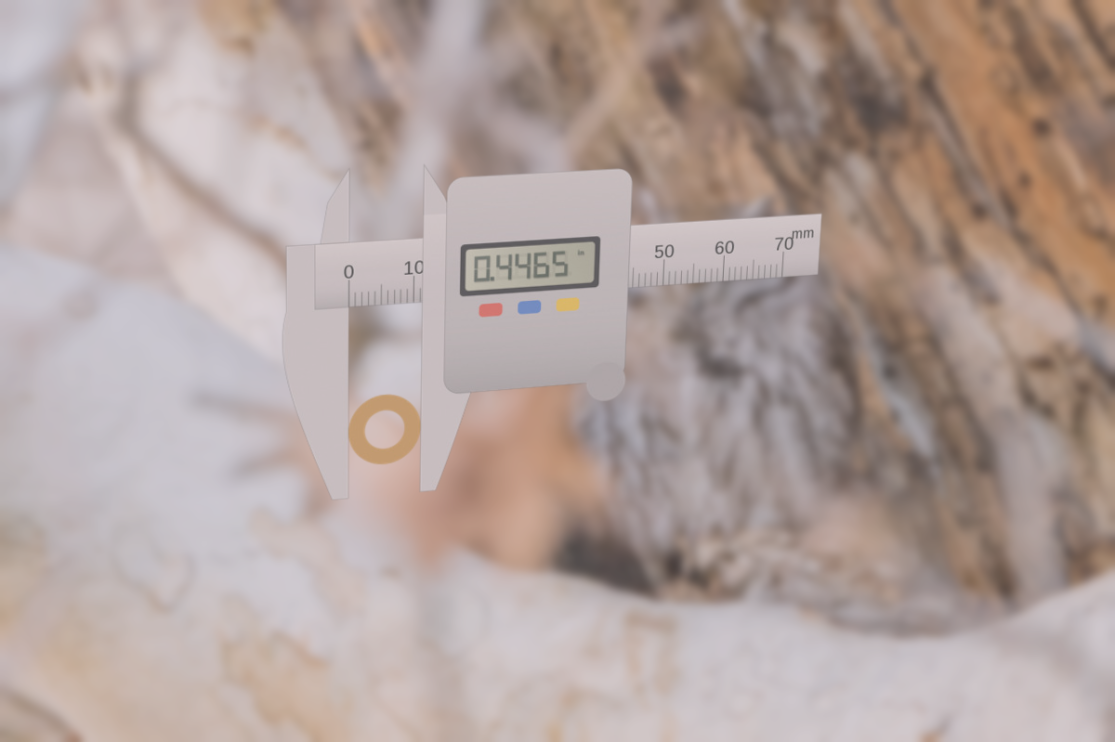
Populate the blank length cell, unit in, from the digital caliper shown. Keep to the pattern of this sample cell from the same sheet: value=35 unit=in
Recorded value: value=0.4465 unit=in
